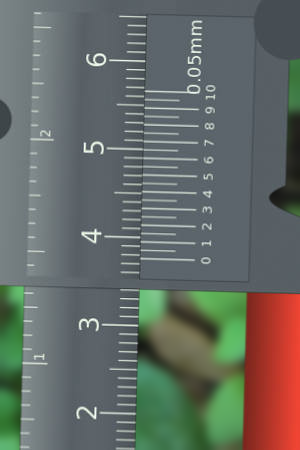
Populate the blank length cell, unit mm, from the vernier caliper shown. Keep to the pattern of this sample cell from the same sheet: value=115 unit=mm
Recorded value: value=37.6 unit=mm
